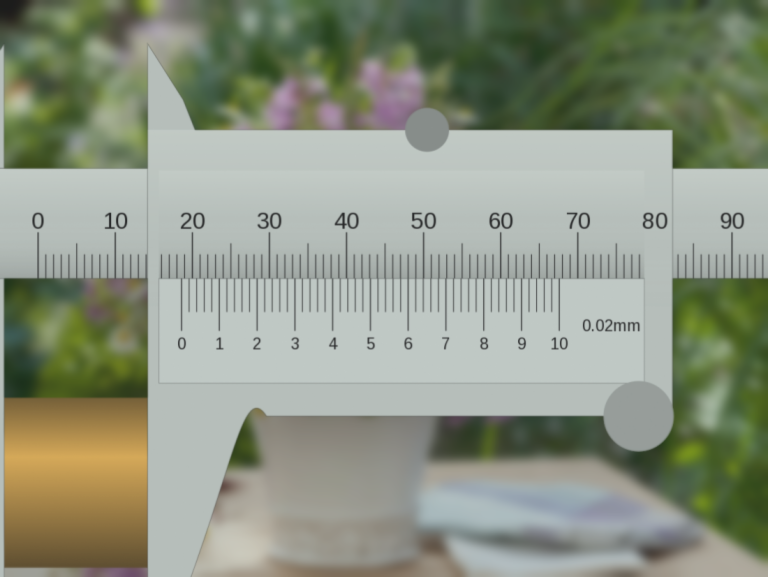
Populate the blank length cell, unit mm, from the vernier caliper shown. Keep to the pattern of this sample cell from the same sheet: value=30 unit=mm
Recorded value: value=18.6 unit=mm
